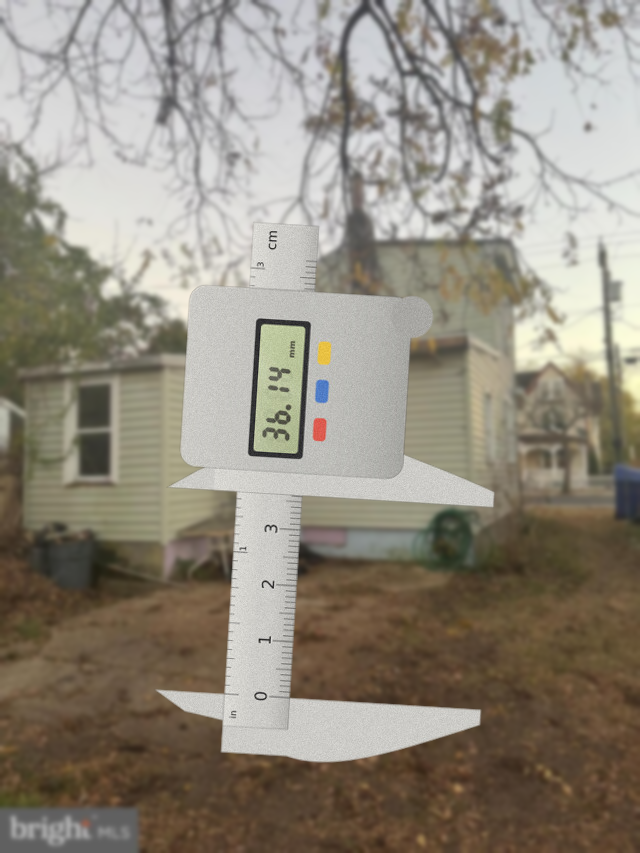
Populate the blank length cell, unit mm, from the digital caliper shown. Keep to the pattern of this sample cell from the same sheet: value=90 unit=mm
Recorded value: value=36.14 unit=mm
